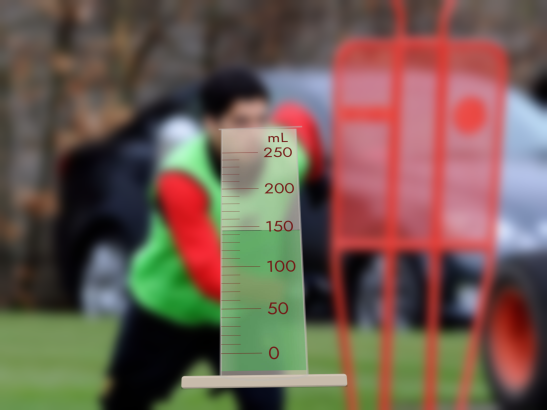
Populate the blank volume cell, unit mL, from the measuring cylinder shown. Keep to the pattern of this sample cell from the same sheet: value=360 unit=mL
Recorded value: value=145 unit=mL
